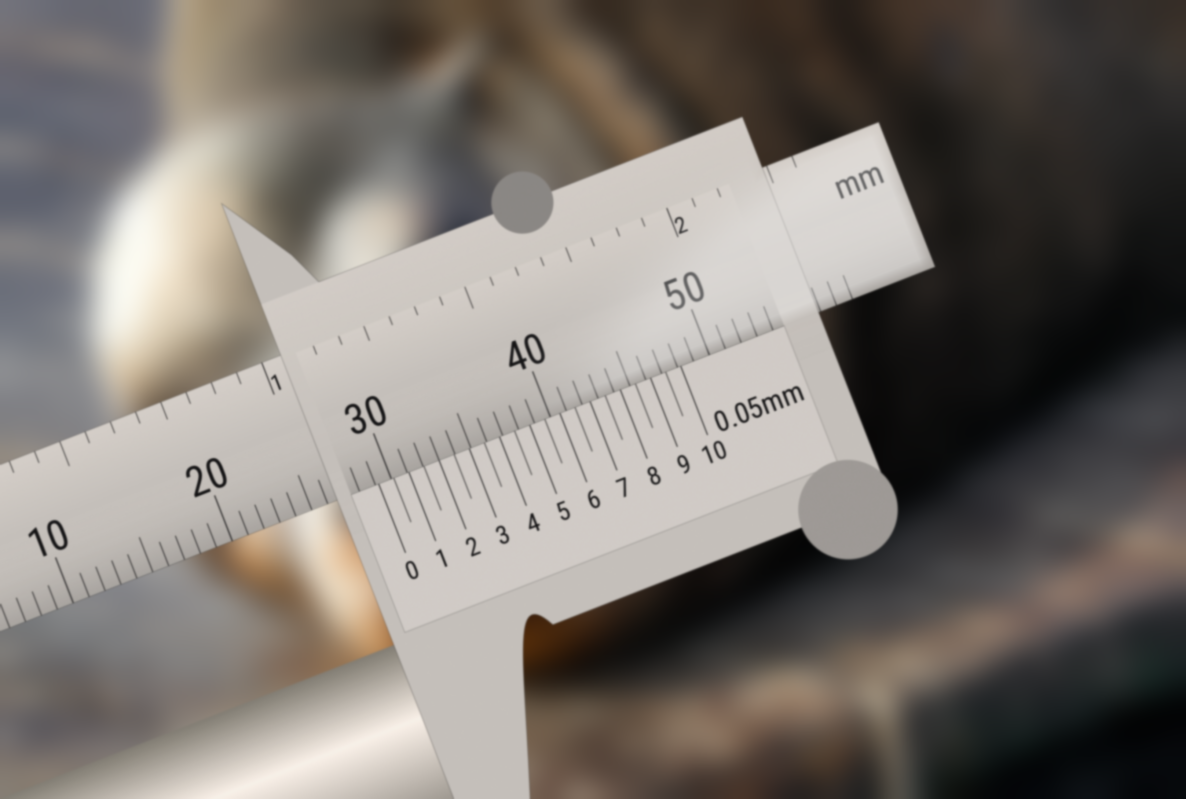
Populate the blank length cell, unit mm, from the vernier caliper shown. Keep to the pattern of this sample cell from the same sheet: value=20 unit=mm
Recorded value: value=29.2 unit=mm
